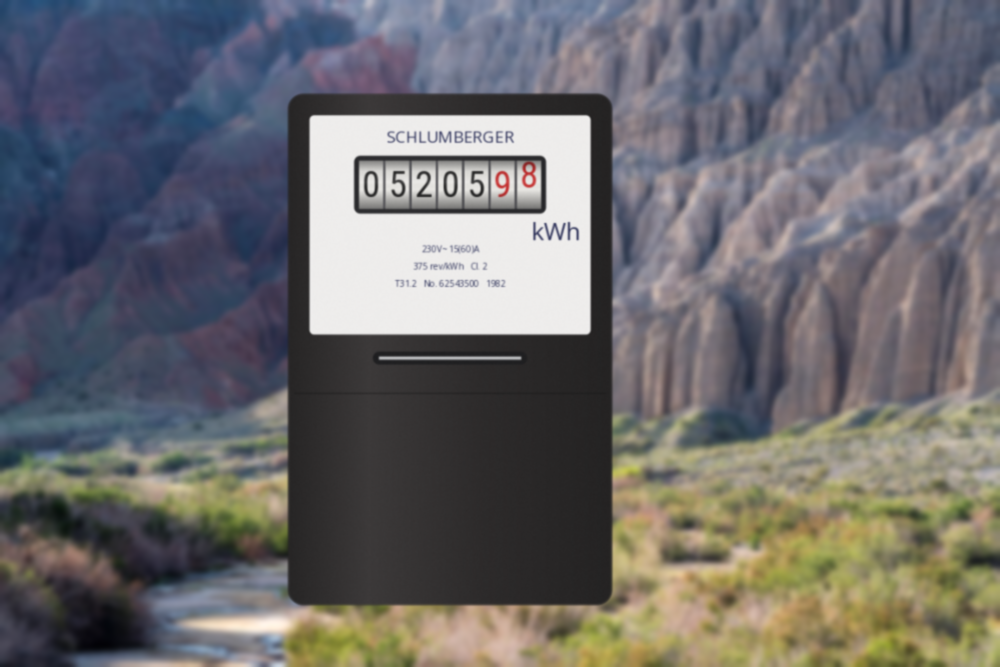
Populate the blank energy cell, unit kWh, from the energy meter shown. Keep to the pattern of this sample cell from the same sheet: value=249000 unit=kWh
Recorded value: value=5205.98 unit=kWh
